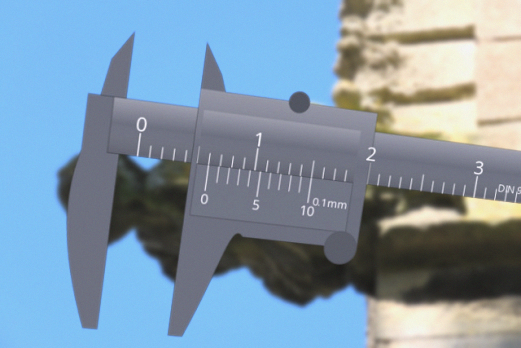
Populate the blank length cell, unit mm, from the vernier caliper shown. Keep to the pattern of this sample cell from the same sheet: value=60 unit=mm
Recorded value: value=6.0 unit=mm
